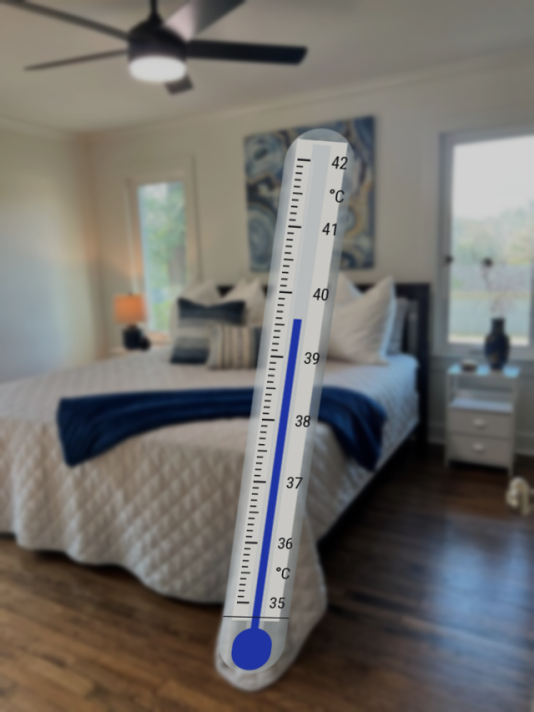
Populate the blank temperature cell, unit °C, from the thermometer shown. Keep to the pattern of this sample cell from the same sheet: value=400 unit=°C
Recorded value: value=39.6 unit=°C
